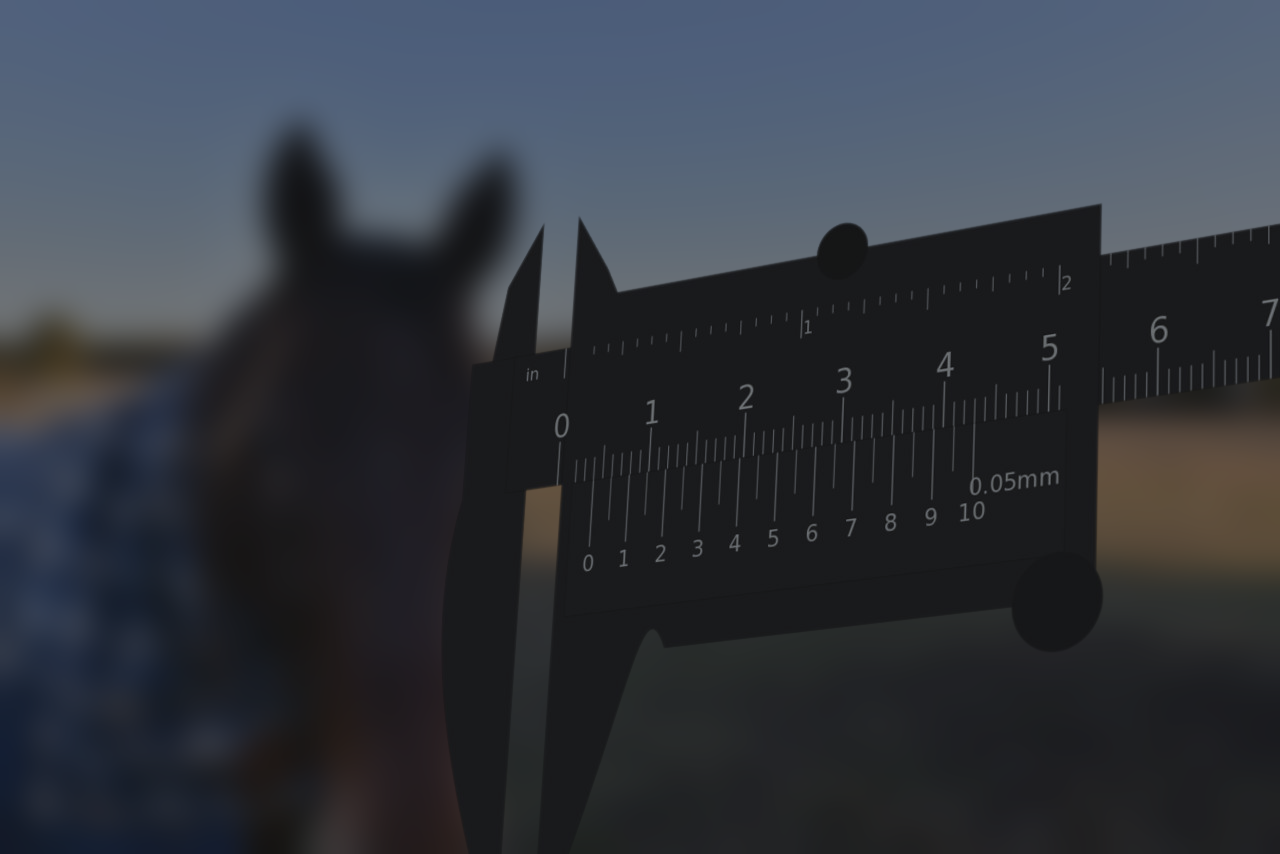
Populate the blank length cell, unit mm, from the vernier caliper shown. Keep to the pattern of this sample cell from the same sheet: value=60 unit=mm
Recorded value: value=4.0 unit=mm
